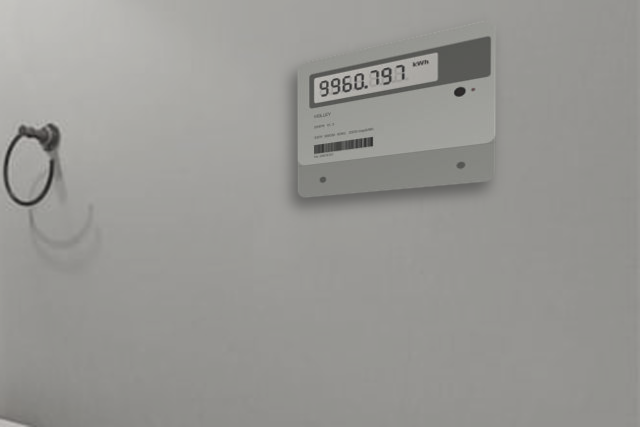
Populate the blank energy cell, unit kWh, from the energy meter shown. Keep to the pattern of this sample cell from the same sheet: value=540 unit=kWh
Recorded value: value=9960.797 unit=kWh
